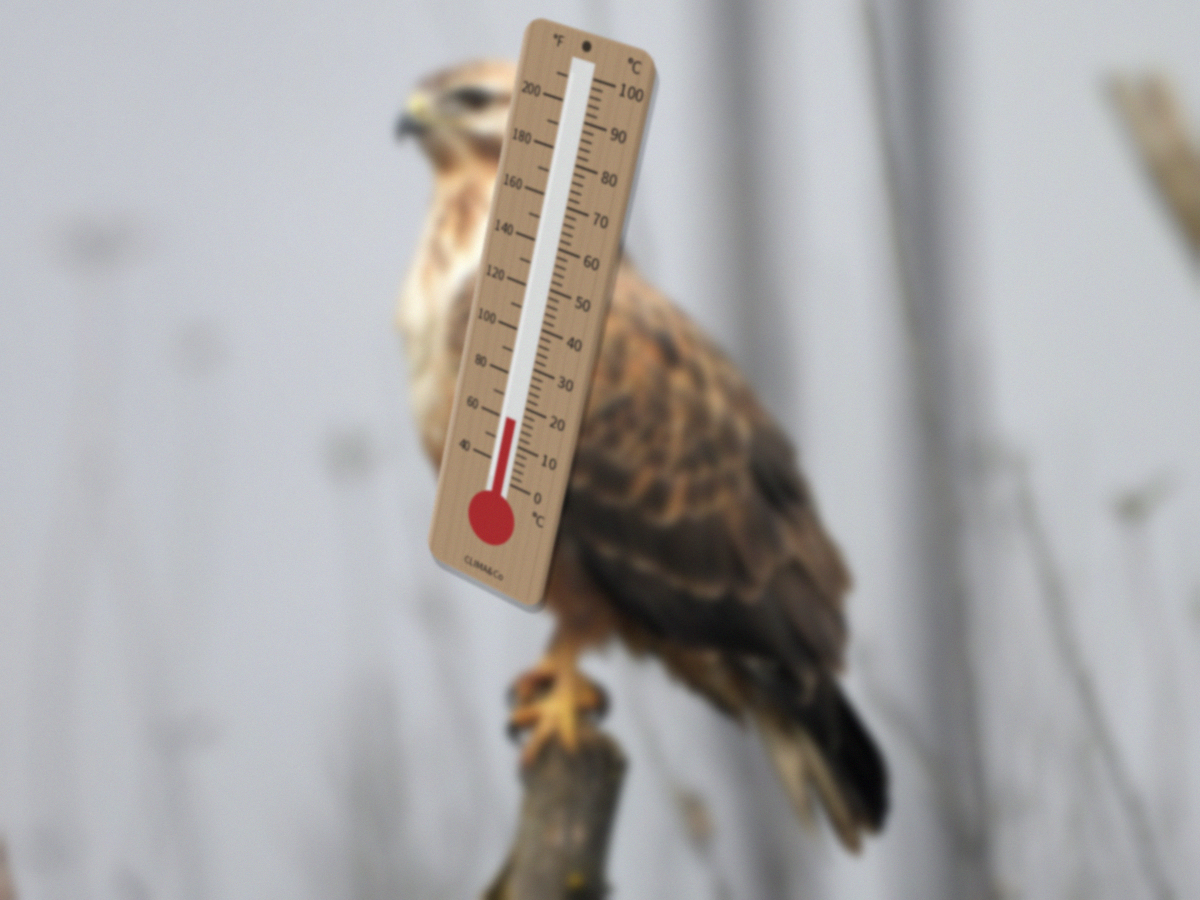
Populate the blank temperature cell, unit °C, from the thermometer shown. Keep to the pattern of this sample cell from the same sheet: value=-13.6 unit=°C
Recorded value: value=16 unit=°C
